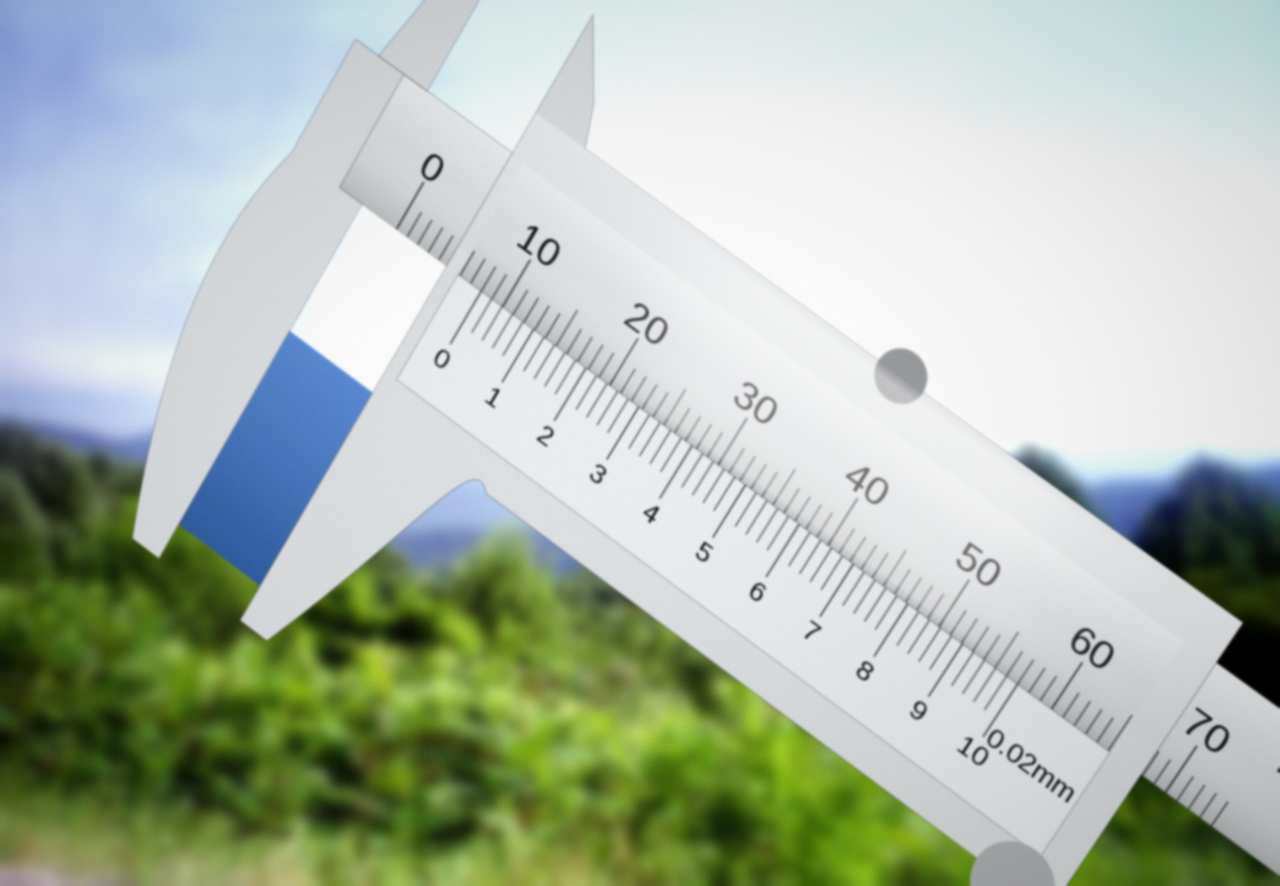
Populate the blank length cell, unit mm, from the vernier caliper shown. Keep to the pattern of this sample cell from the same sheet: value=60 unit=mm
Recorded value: value=8.0 unit=mm
